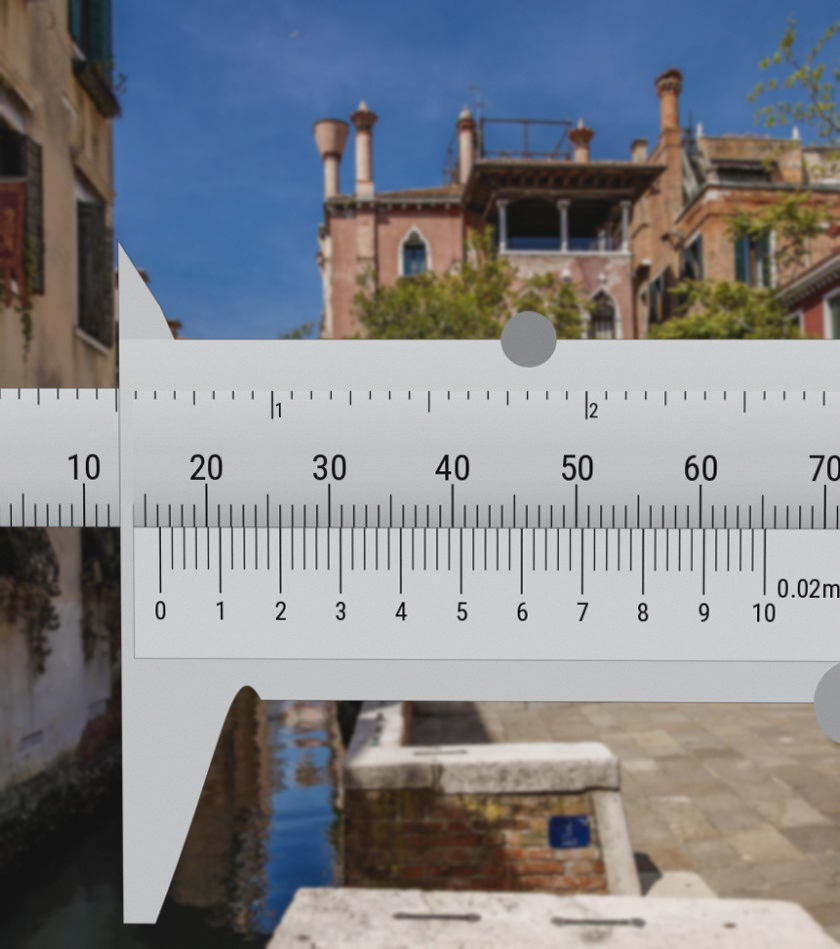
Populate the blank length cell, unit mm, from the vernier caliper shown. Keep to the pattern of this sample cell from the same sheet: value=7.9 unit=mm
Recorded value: value=16.2 unit=mm
